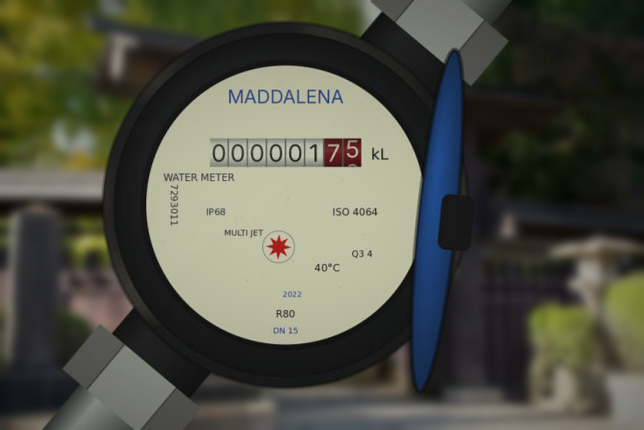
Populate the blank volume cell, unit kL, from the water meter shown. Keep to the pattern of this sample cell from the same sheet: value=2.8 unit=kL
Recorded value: value=1.75 unit=kL
